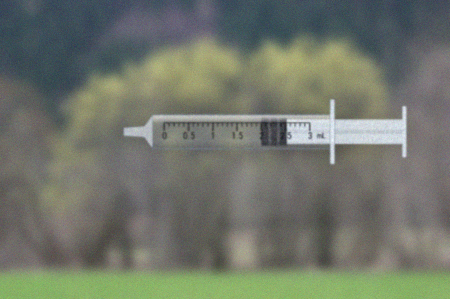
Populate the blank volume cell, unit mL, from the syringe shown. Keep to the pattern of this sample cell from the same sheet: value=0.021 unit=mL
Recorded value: value=2 unit=mL
